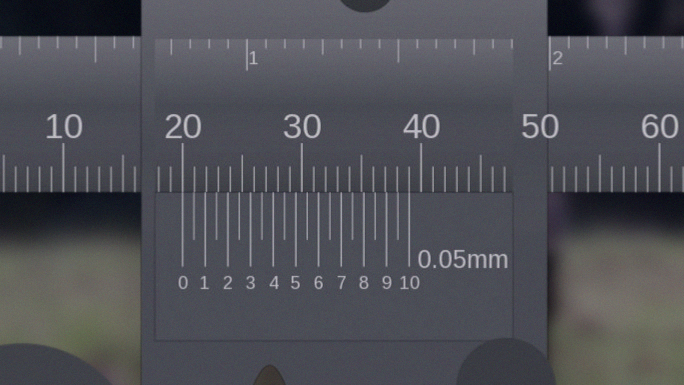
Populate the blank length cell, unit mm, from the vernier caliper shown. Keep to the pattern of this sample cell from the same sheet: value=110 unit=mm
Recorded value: value=20.0 unit=mm
